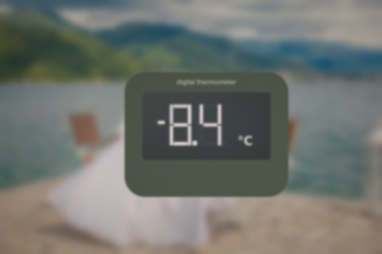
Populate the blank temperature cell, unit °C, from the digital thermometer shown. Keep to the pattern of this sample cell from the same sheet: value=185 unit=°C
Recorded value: value=-8.4 unit=°C
